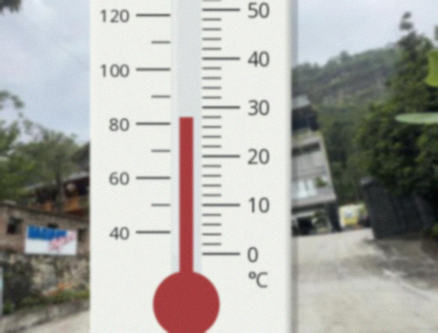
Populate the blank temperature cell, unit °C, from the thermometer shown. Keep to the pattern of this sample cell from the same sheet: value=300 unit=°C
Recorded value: value=28 unit=°C
